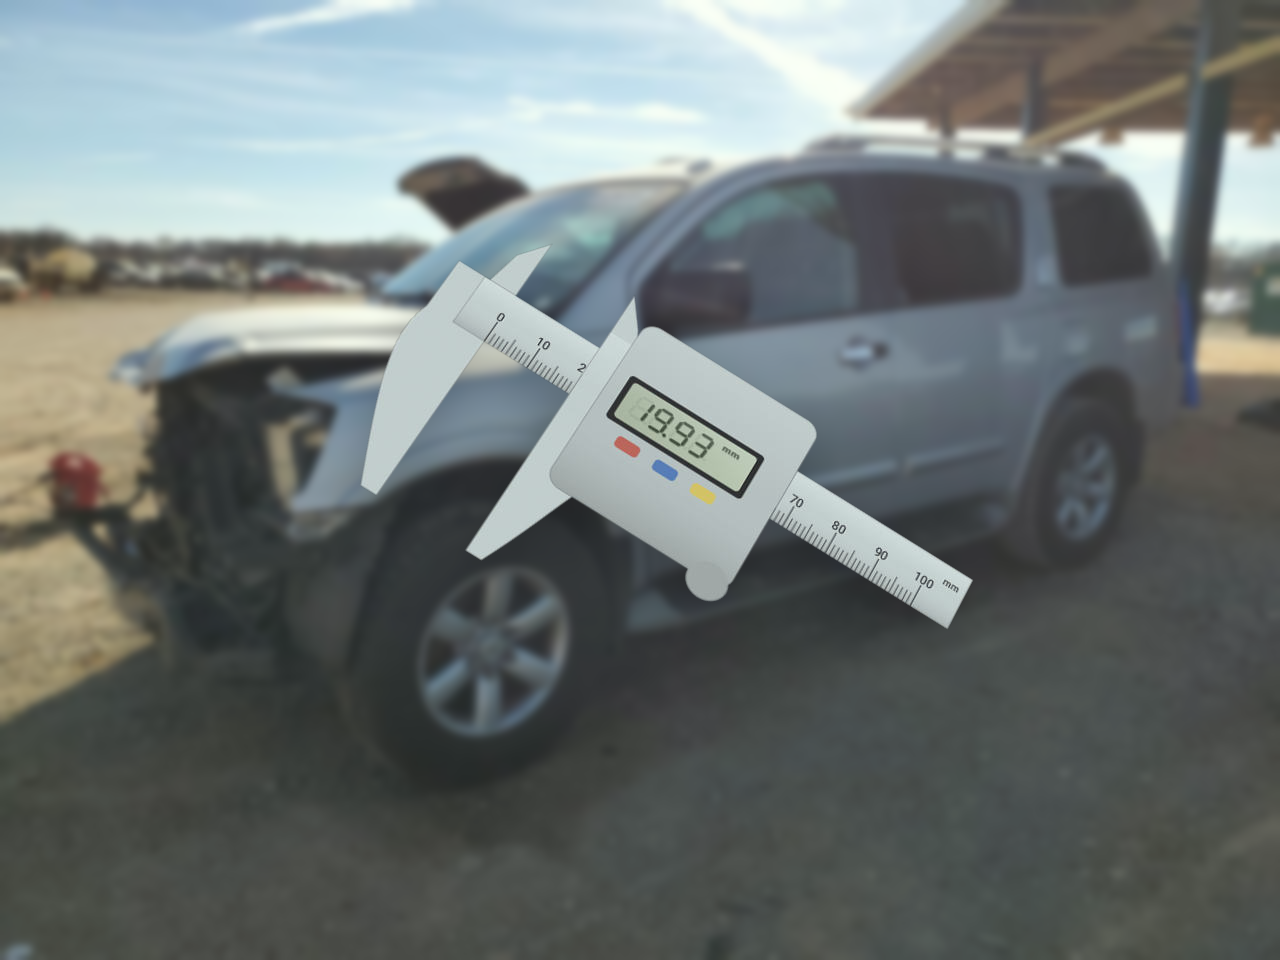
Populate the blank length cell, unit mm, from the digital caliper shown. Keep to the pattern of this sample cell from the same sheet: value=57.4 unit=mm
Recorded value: value=19.93 unit=mm
